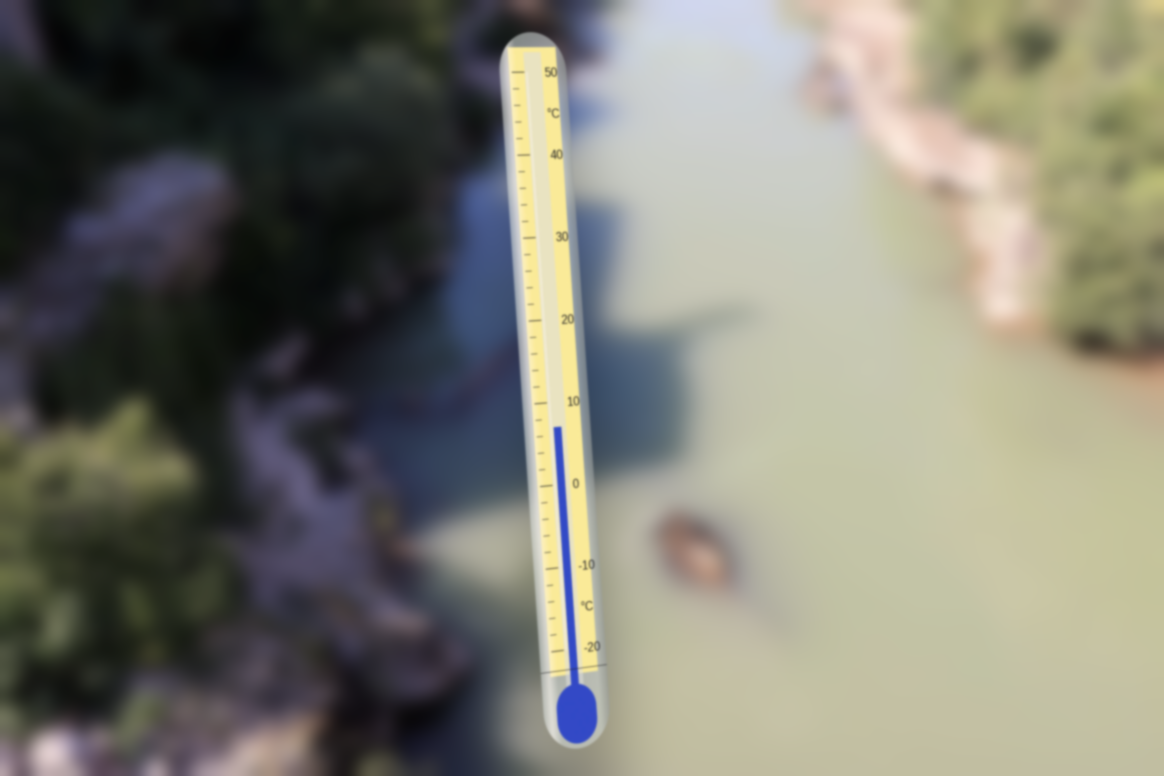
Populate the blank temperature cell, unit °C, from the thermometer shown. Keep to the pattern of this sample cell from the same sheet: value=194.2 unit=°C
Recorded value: value=7 unit=°C
